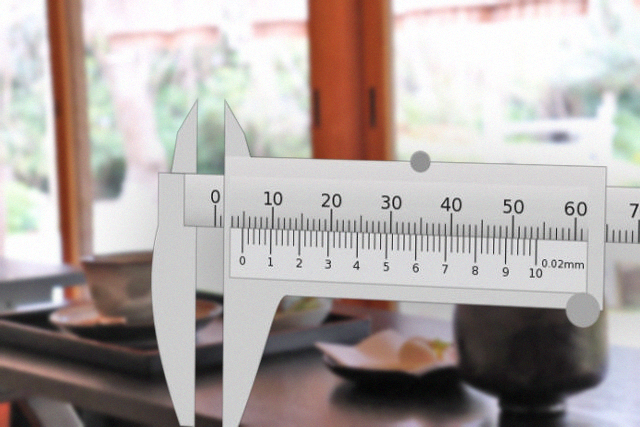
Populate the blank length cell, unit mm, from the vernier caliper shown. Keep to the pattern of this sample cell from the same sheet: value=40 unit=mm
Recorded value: value=4.8 unit=mm
